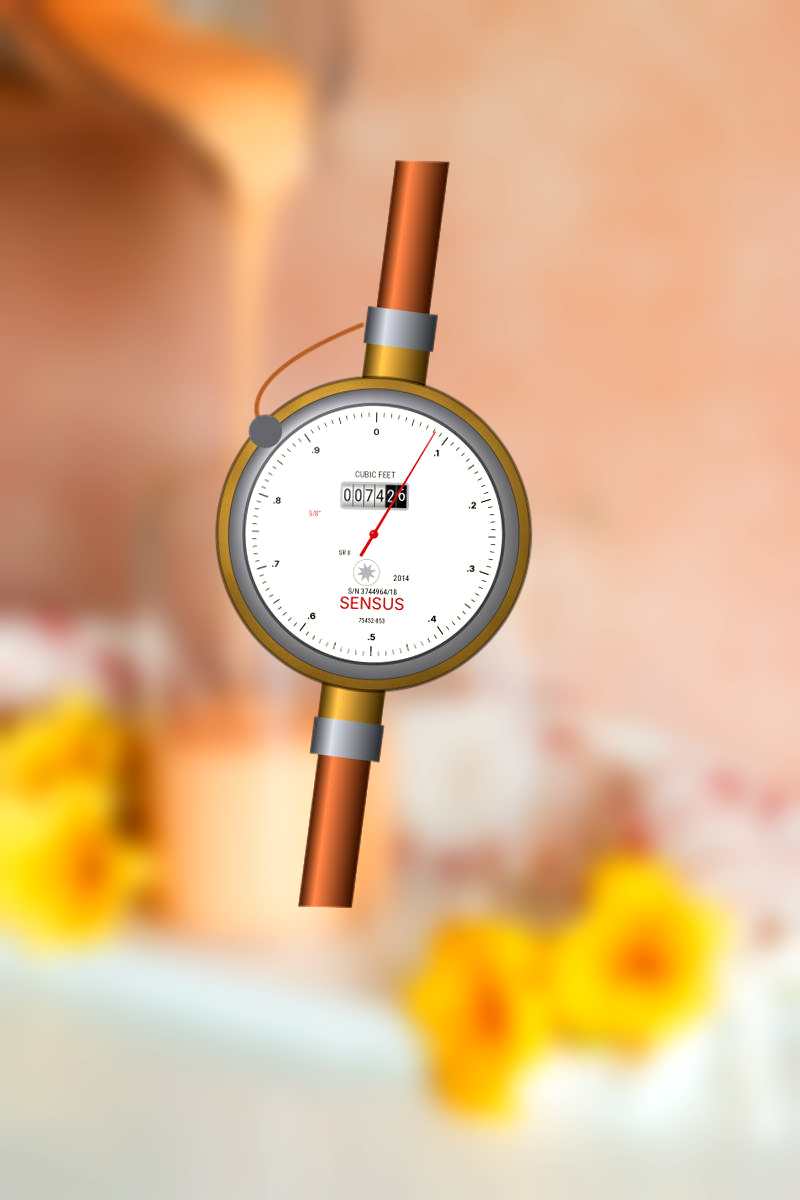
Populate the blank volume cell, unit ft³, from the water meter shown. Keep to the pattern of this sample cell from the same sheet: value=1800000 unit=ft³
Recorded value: value=7426.08 unit=ft³
